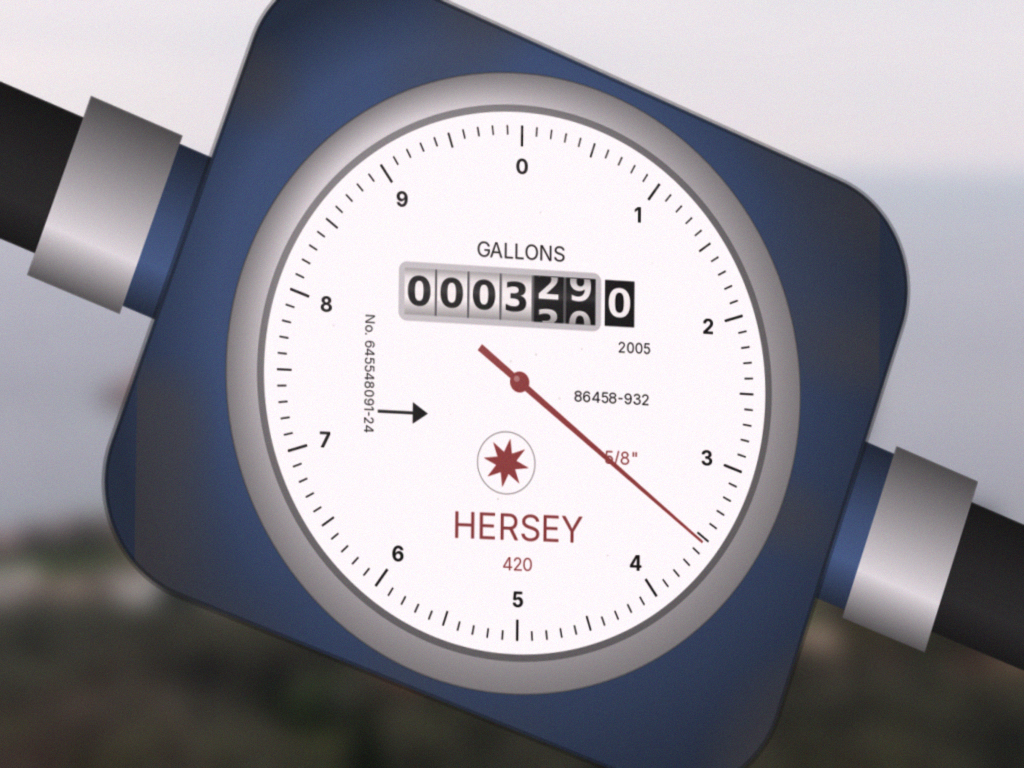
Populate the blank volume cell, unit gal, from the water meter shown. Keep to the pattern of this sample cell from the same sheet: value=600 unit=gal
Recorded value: value=3293.5 unit=gal
